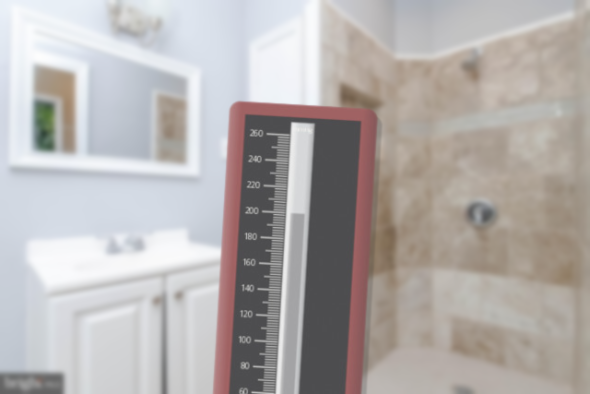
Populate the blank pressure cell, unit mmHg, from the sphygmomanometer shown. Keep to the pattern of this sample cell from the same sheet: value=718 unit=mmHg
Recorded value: value=200 unit=mmHg
